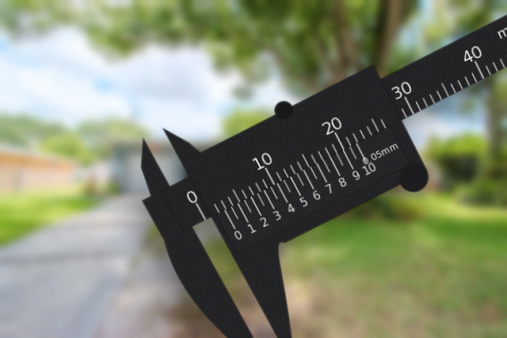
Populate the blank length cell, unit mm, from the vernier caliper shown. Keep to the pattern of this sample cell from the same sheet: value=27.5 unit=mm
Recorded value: value=2.8 unit=mm
